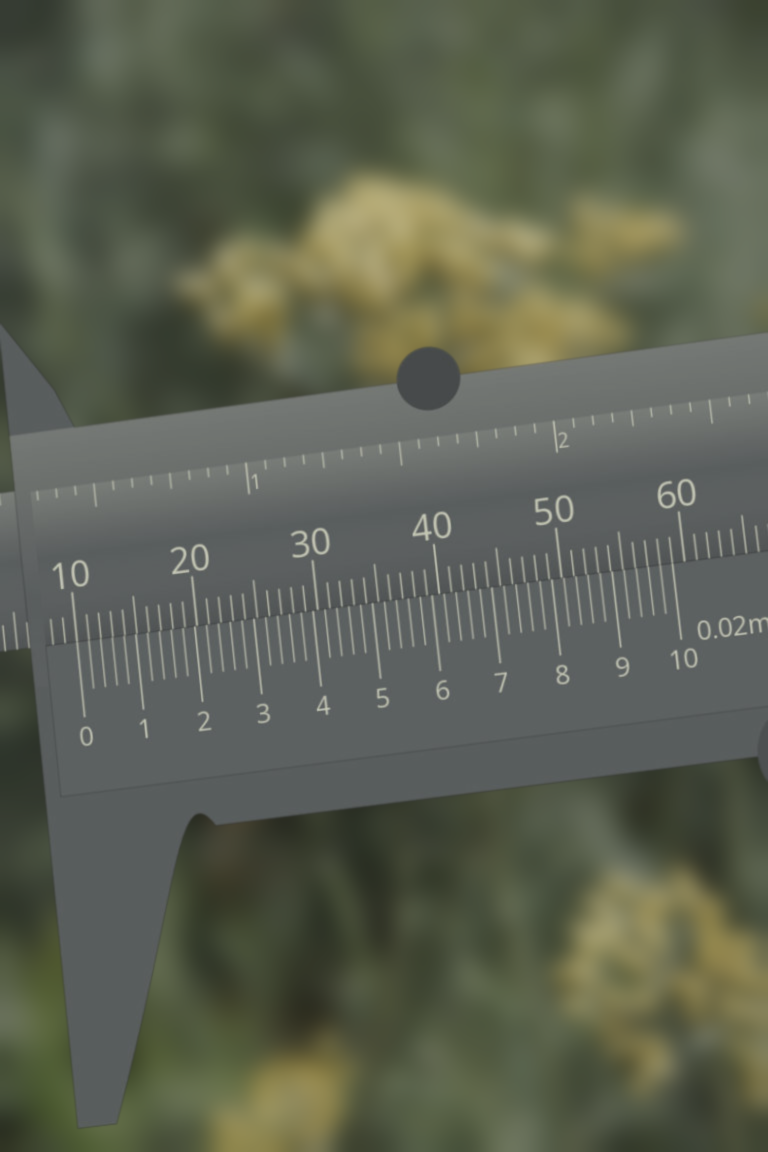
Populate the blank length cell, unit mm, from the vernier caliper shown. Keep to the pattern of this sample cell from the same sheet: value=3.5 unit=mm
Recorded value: value=10.0 unit=mm
